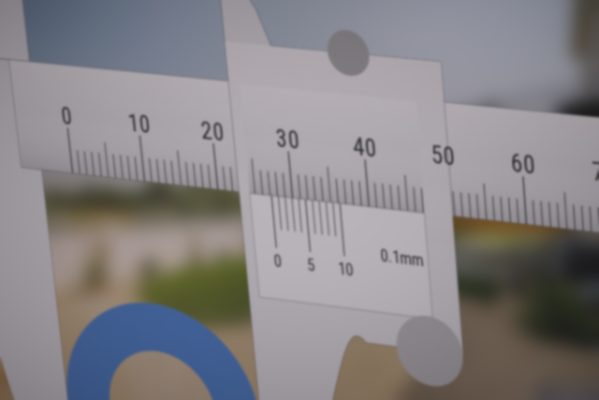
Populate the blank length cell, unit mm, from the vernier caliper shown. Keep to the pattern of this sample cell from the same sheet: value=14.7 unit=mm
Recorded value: value=27.2 unit=mm
